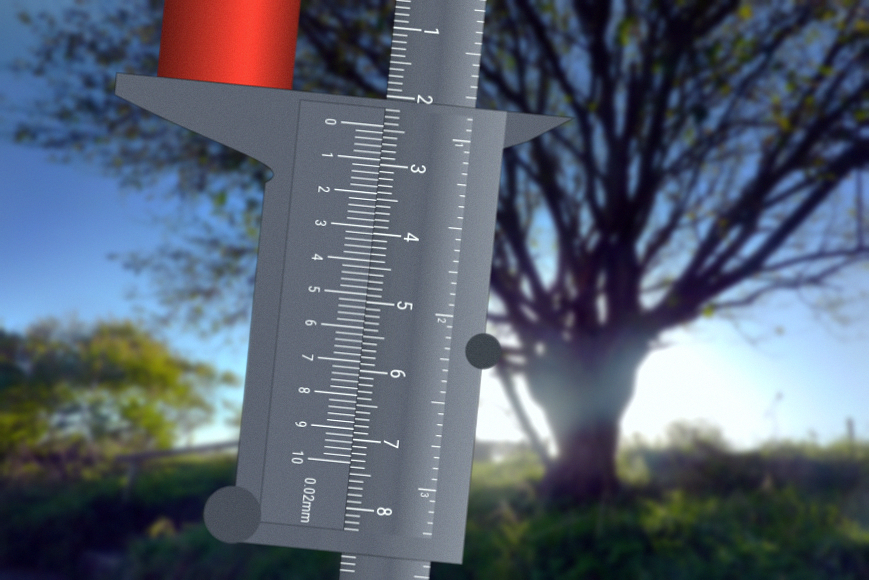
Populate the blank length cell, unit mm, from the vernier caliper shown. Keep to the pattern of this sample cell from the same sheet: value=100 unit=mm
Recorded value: value=24.4 unit=mm
